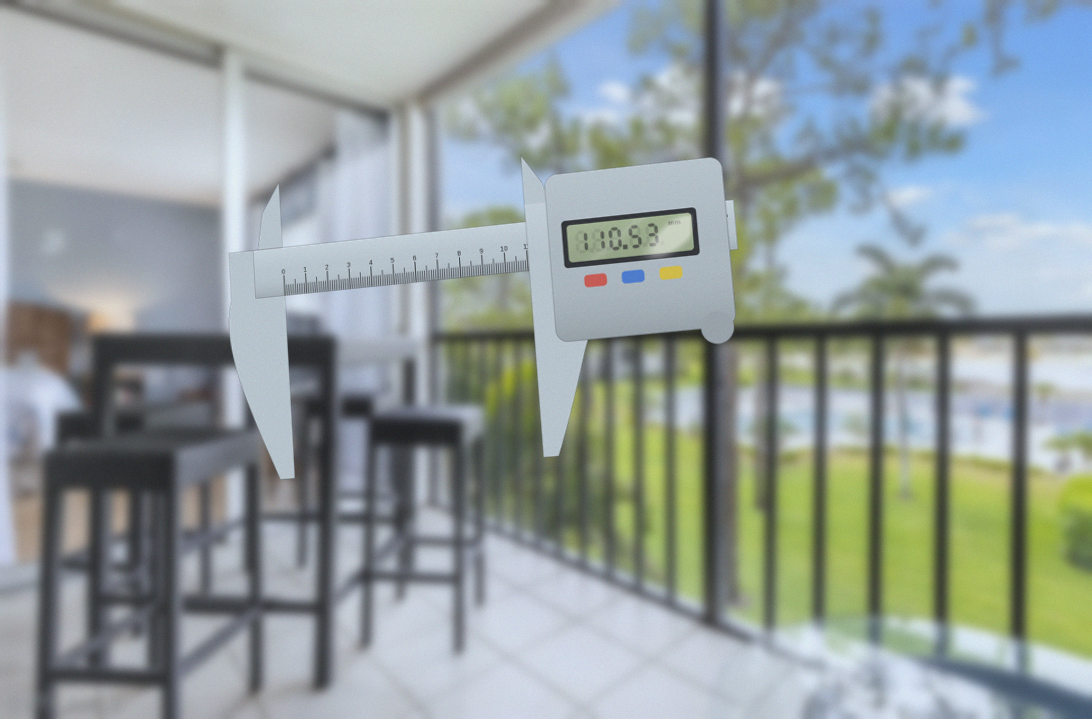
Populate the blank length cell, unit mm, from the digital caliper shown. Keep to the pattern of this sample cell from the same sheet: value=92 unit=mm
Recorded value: value=110.53 unit=mm
